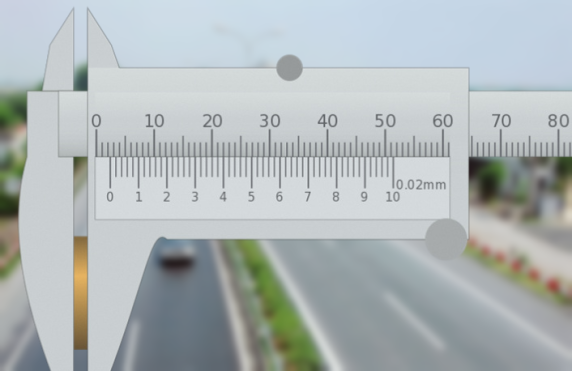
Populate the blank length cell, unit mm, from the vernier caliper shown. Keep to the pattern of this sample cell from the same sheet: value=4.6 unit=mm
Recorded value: value=2.4 unit=mm
